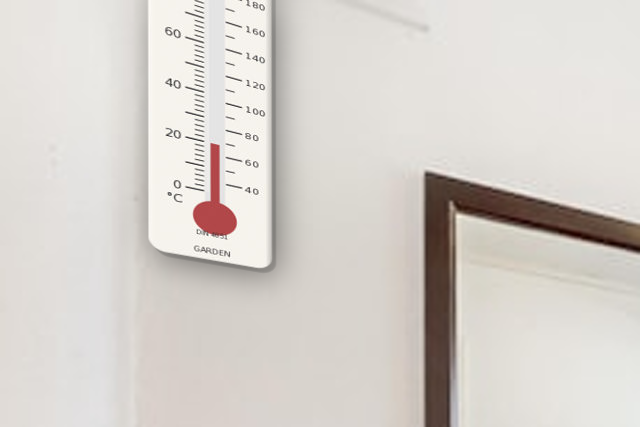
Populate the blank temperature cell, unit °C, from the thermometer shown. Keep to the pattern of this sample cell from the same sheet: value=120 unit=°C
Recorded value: value=20 unit=°C
